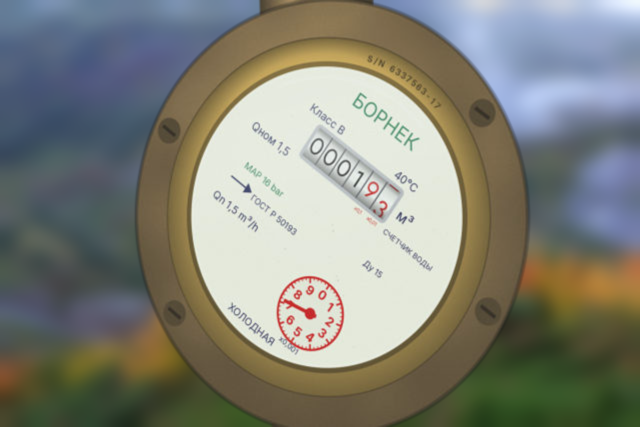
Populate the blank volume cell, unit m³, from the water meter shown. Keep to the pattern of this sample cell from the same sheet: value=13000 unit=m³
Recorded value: value=1.927 unit=m³
